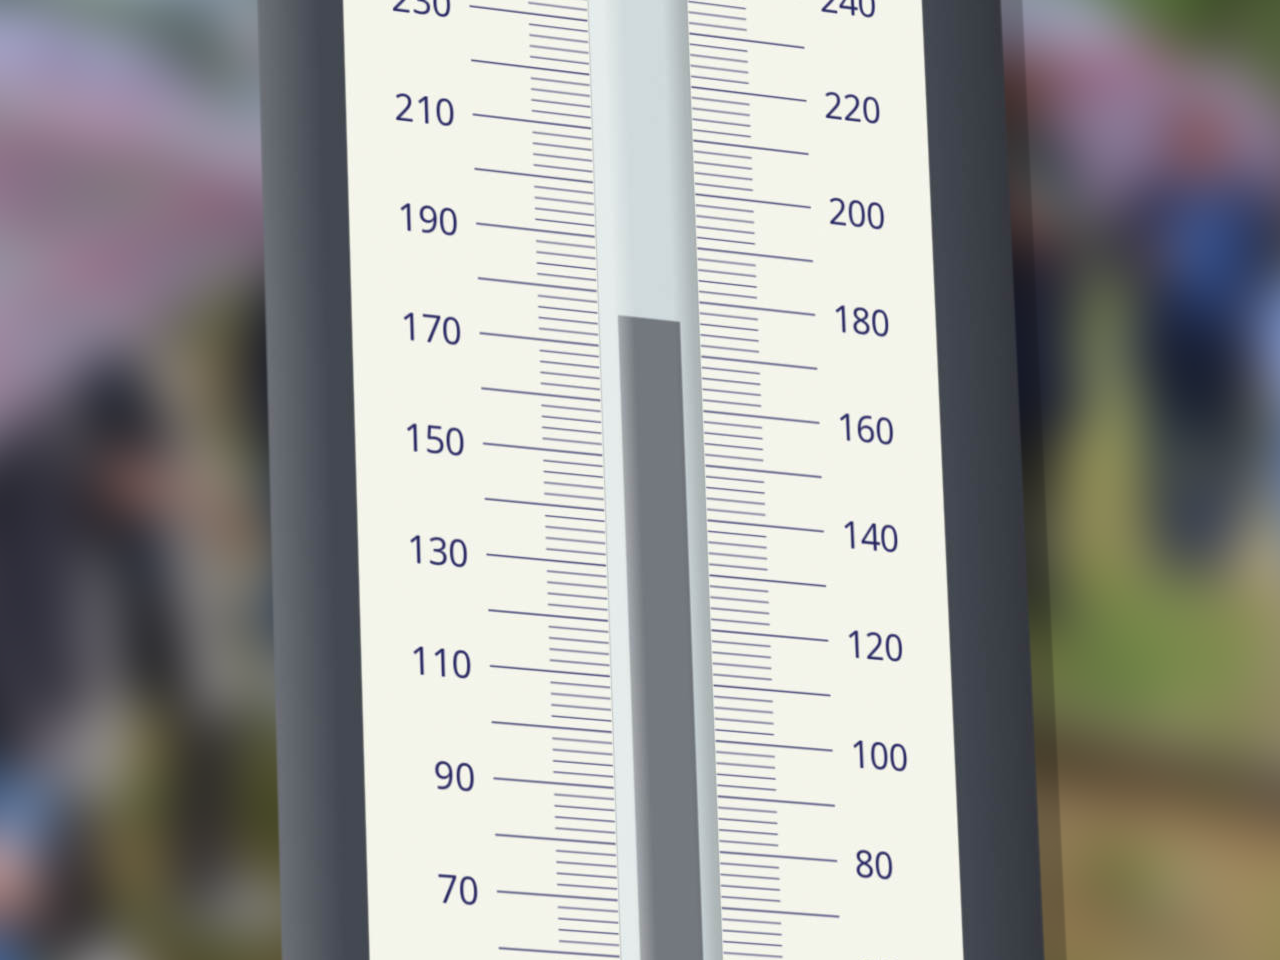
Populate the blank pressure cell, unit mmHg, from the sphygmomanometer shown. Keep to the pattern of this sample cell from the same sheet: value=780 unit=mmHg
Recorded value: value=176 unit=mmHg
